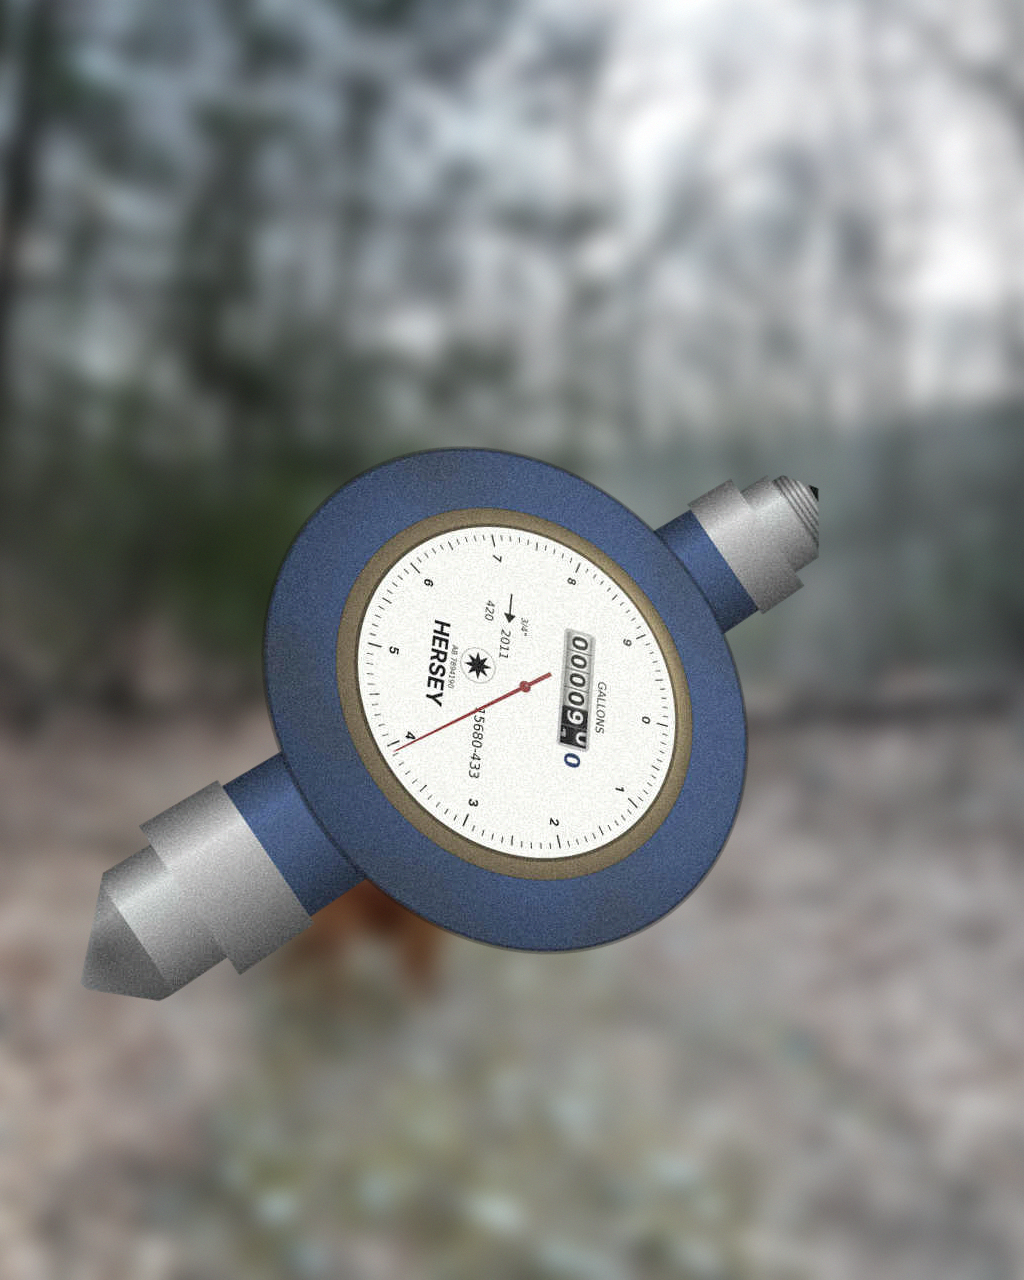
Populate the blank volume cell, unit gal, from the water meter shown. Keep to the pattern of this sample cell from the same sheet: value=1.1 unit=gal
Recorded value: value=903.9 unit=gal
